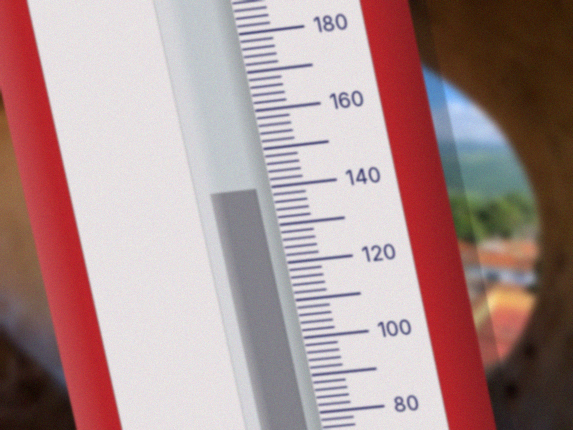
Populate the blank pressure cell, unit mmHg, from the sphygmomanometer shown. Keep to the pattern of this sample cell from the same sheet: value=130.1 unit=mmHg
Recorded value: value=140 unit=mmHg
